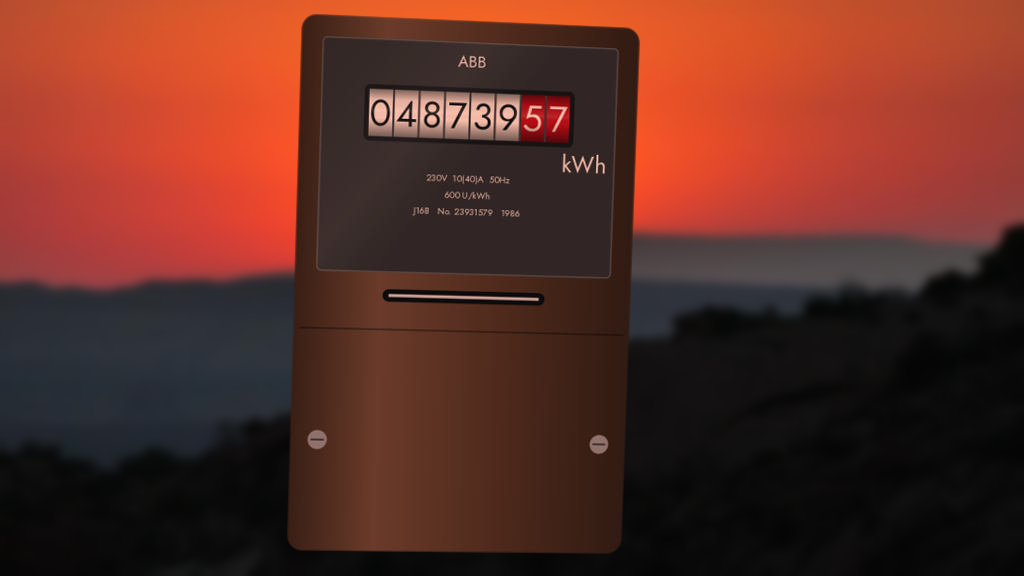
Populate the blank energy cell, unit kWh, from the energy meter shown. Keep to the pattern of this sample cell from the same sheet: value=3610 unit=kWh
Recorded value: value=48739.57 unit=kWh
